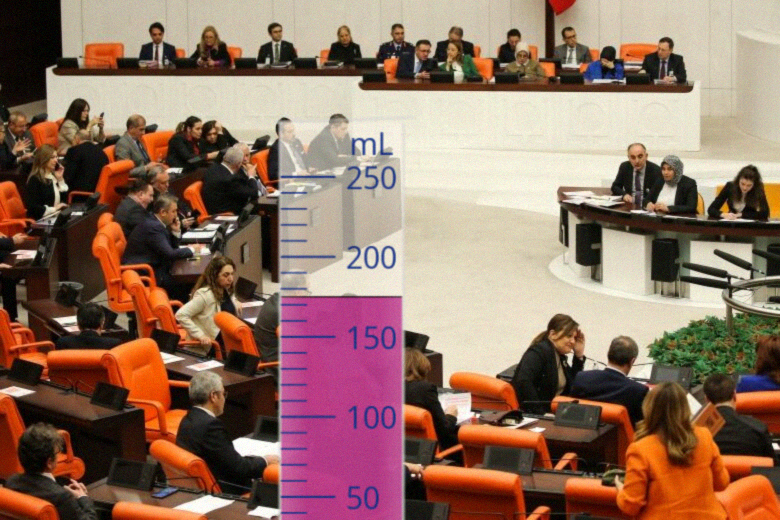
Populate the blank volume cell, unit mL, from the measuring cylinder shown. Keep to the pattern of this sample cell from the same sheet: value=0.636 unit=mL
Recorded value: value=175 unit=mL
